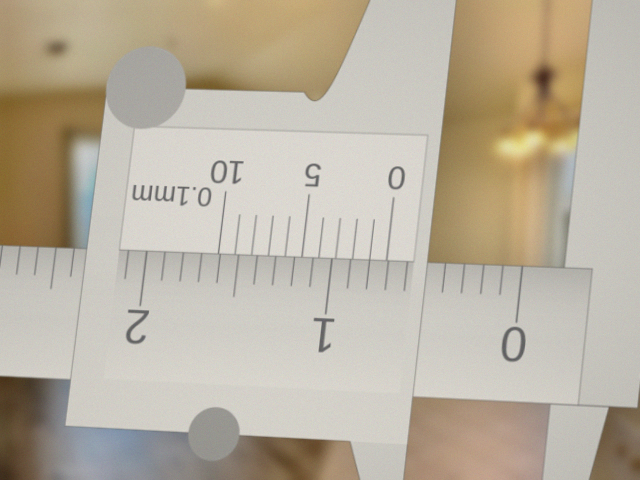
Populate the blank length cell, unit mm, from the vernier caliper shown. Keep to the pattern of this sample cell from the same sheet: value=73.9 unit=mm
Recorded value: value=7.1 unit=mm
